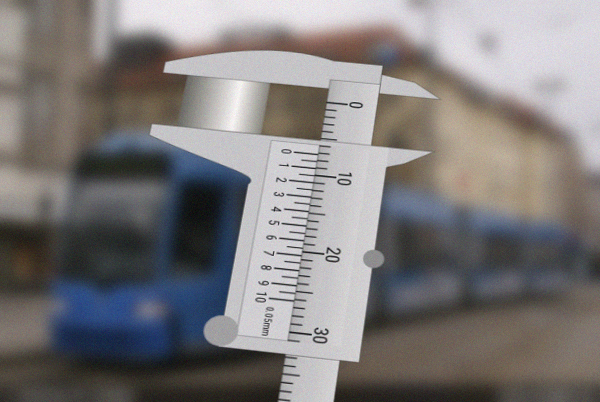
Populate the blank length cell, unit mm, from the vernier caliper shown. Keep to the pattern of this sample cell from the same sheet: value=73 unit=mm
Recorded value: value=7.2 unit=mm
